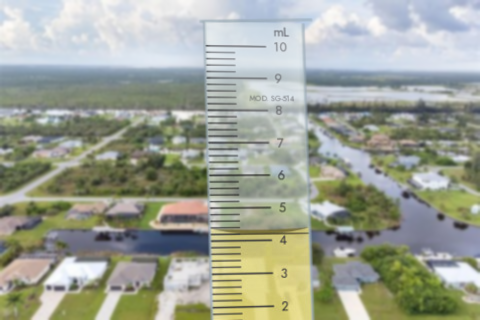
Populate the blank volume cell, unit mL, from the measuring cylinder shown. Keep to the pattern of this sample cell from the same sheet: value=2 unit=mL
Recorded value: value=4.2 unit=mL
